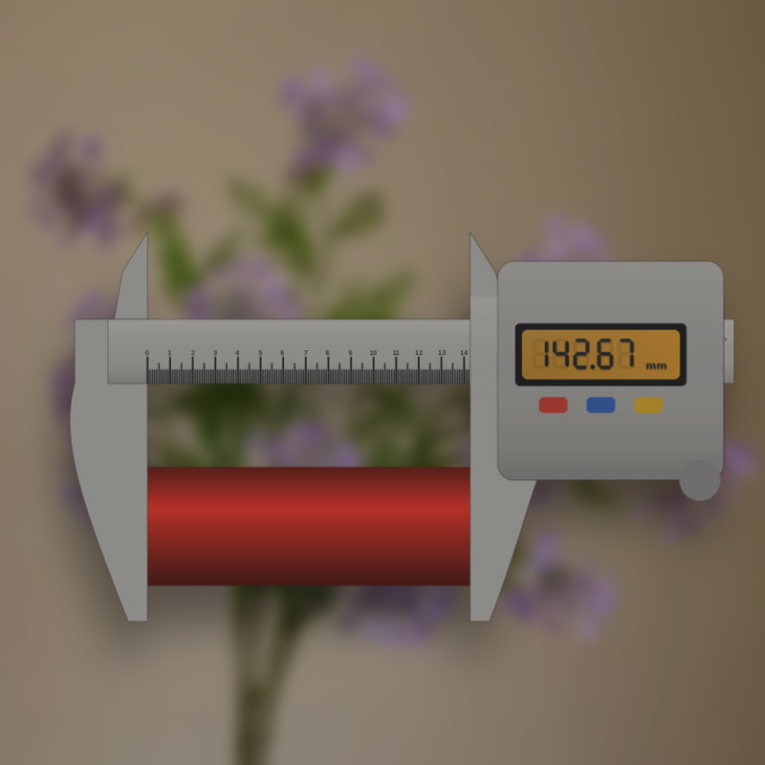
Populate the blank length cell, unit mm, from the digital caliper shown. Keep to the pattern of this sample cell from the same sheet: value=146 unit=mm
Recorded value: value=142.67 unit=mm
